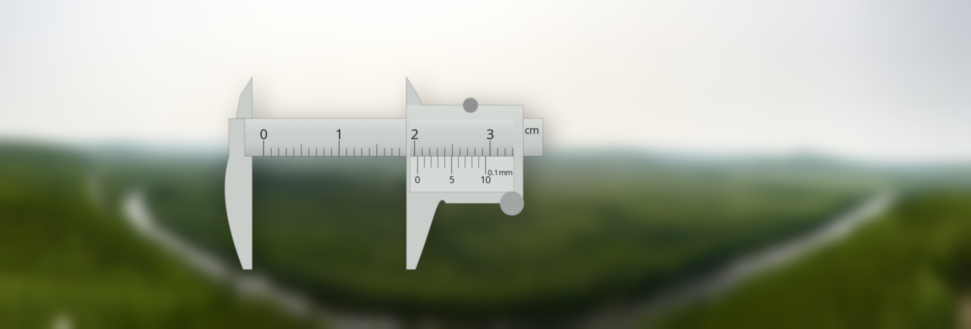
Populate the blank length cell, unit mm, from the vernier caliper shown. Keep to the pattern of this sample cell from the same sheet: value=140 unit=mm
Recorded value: value=20.4 unit=mm
